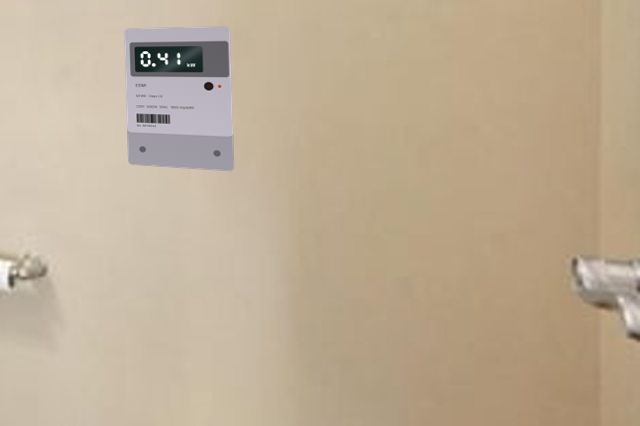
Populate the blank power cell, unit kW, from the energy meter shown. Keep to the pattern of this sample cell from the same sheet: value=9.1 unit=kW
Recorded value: value=0.41 unit=kW
